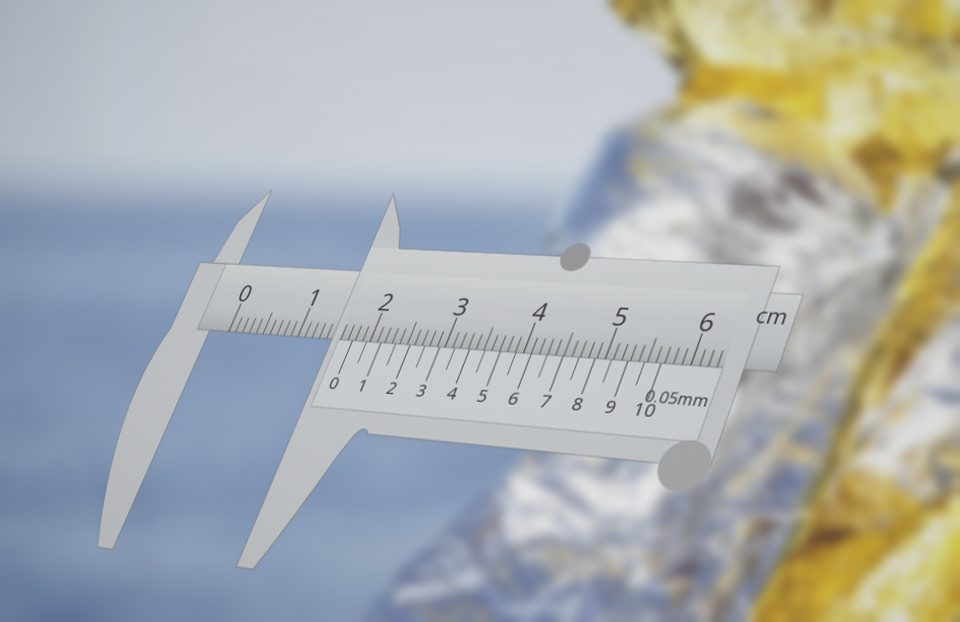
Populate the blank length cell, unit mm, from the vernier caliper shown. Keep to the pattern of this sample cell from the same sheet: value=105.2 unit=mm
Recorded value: value=17.6 unit=mm
